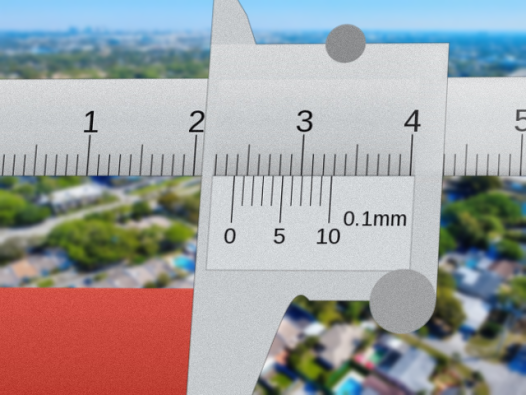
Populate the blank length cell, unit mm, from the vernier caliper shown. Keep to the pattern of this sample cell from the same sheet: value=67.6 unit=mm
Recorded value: value=23.8 unit=mm
